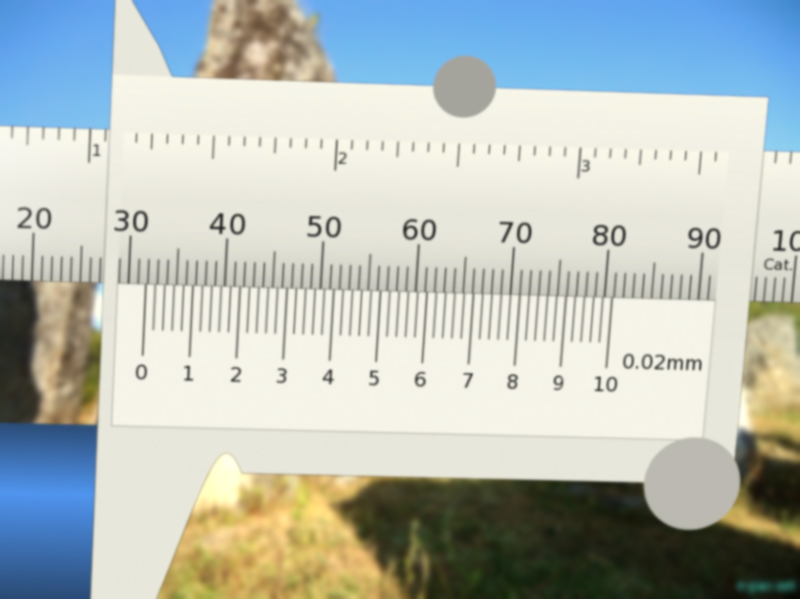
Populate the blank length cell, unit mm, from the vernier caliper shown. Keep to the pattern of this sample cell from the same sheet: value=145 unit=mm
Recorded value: value=31.8 unit=mm
